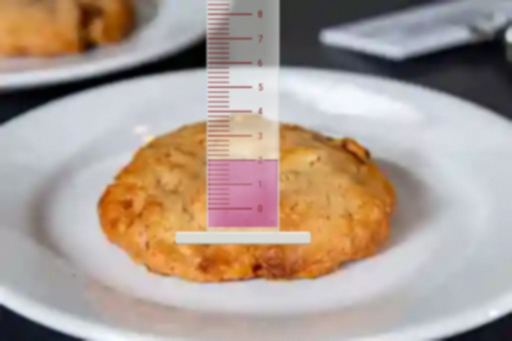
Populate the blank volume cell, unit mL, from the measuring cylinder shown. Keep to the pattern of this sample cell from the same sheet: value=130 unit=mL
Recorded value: value=2 unit=mL
